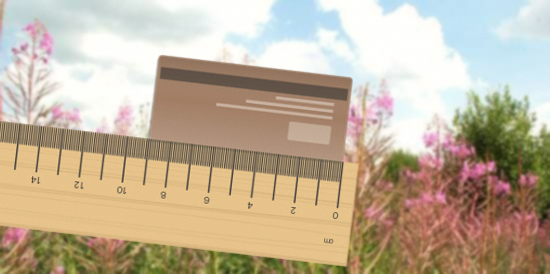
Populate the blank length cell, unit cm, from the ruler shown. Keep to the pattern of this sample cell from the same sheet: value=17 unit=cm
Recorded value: value=9 unit=cm
